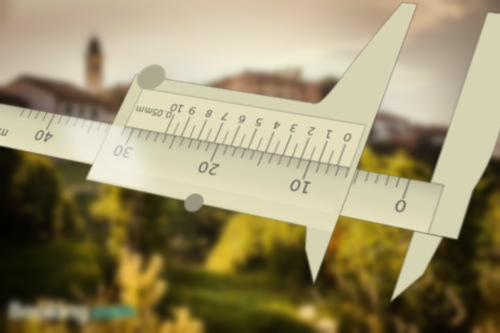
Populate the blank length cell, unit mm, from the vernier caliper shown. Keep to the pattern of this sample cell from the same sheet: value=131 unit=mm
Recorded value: value=7.2 unit=mm
